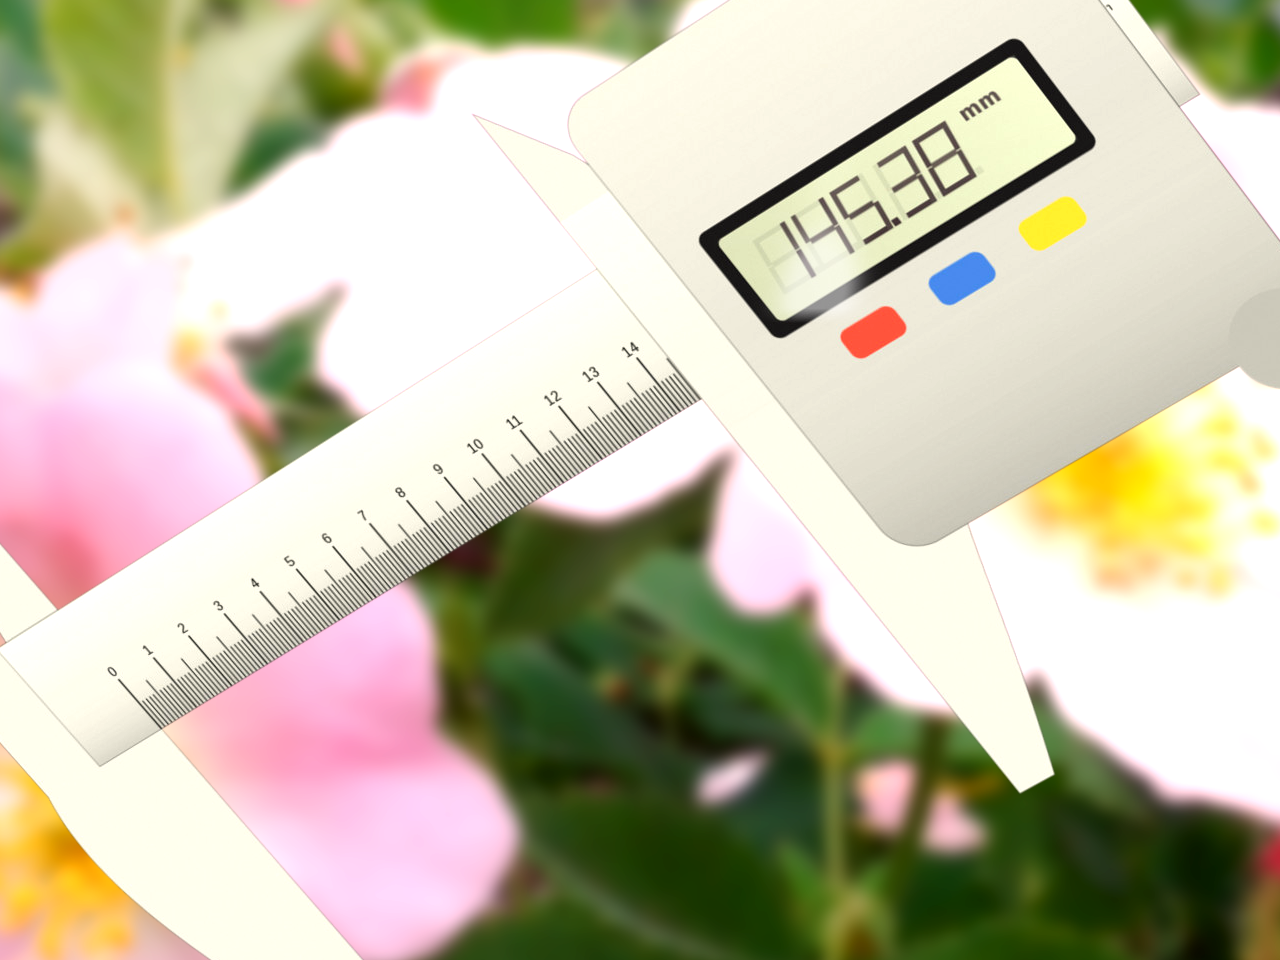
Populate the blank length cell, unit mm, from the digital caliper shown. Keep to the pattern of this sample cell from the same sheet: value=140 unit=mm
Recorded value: value=145.38 unit=mm
